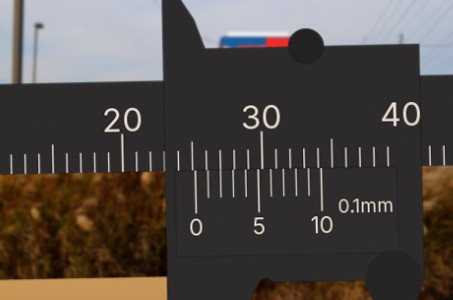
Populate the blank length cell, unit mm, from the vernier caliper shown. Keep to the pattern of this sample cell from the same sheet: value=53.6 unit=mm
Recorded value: value=25.2 unit=mm
